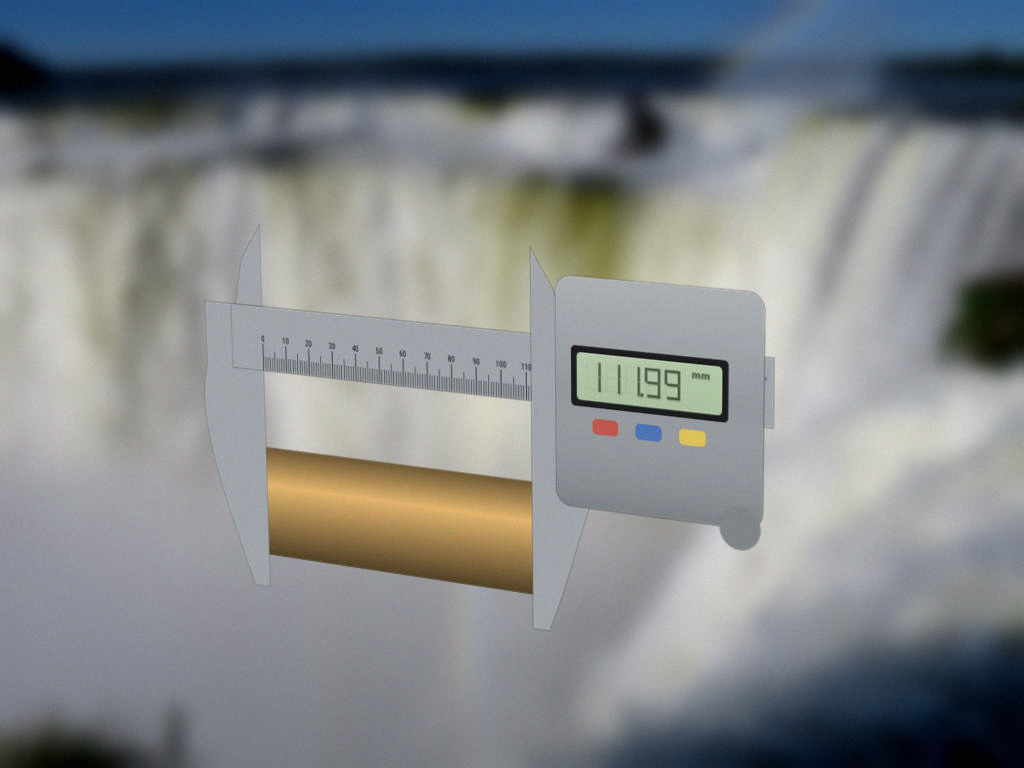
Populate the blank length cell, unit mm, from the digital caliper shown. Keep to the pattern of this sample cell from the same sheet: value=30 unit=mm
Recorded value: value=111.99 unit=mm
